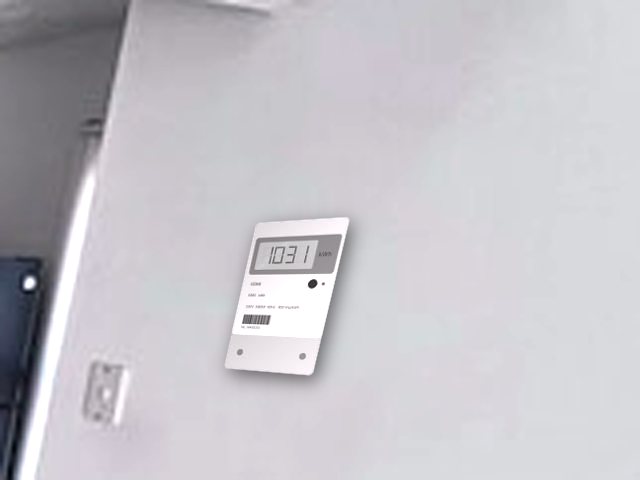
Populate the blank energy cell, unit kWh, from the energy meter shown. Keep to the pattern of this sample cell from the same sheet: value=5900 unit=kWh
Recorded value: value=1031 unit=kWh
